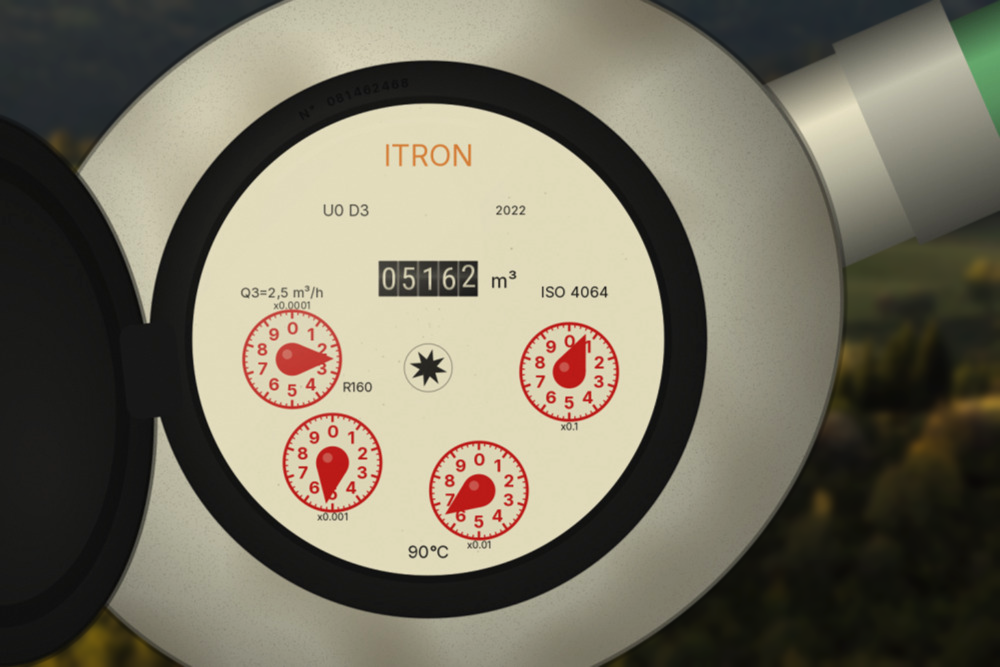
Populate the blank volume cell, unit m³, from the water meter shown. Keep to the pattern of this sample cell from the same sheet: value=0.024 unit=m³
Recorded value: value=5162.0652 unit=m³
